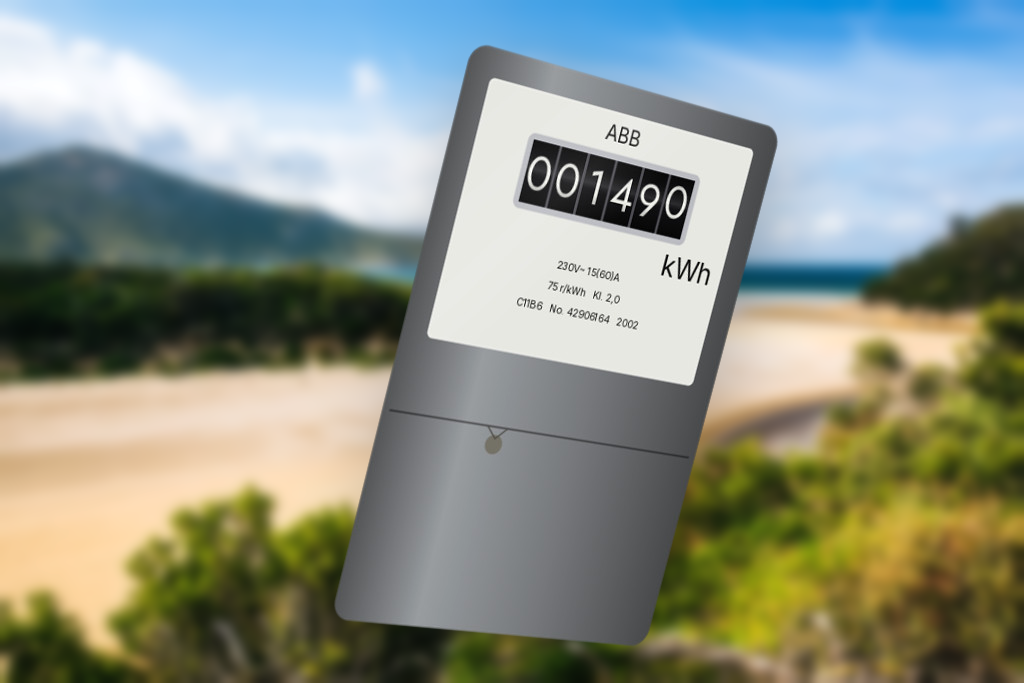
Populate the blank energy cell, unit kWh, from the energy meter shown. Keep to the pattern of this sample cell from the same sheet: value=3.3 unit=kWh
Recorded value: value=1490 unit=kWh
